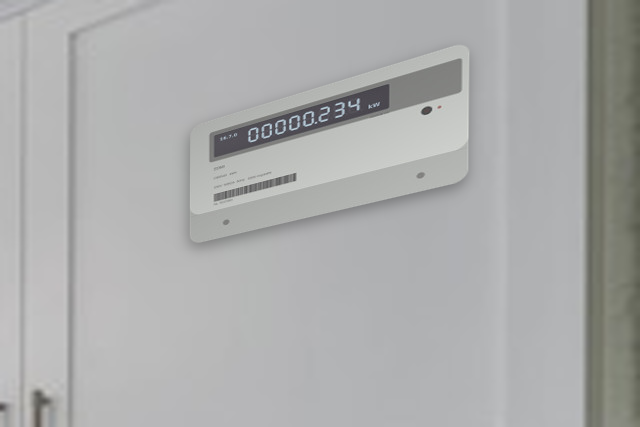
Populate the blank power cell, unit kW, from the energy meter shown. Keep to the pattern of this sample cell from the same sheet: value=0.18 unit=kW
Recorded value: value=0.234 unit=kW
